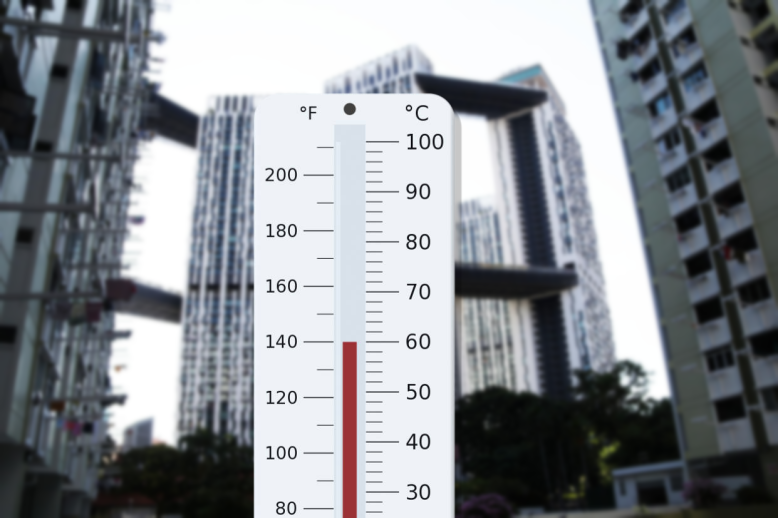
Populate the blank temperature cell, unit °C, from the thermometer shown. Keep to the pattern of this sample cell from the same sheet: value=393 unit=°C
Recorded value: value=60 unit=°C
